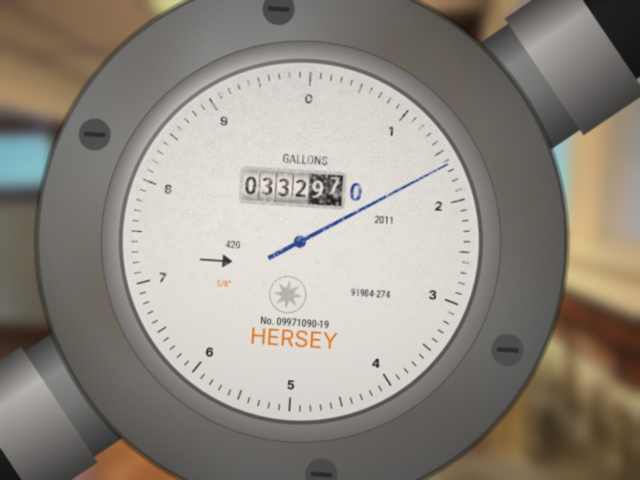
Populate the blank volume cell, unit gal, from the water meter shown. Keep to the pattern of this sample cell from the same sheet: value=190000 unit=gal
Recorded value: value=332971.6 unit=gal
